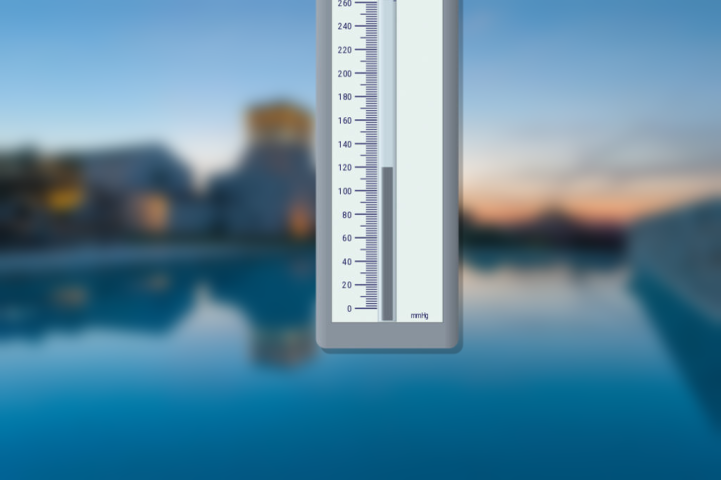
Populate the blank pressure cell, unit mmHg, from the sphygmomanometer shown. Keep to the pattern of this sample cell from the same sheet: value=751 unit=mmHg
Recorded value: value=120 unit=mmHg
